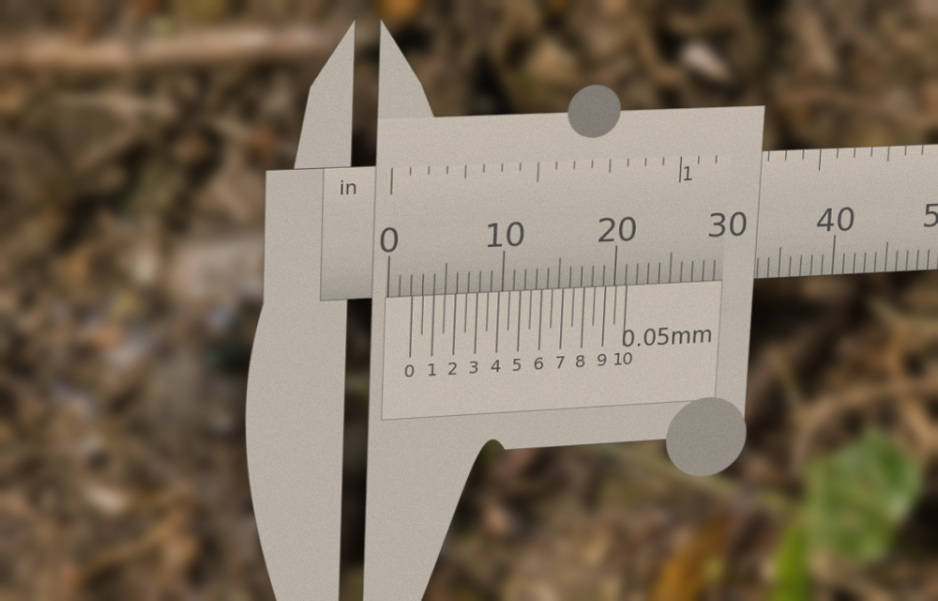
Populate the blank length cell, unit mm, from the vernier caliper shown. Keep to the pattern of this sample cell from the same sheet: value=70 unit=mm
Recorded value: value=2.1 unit=mm
